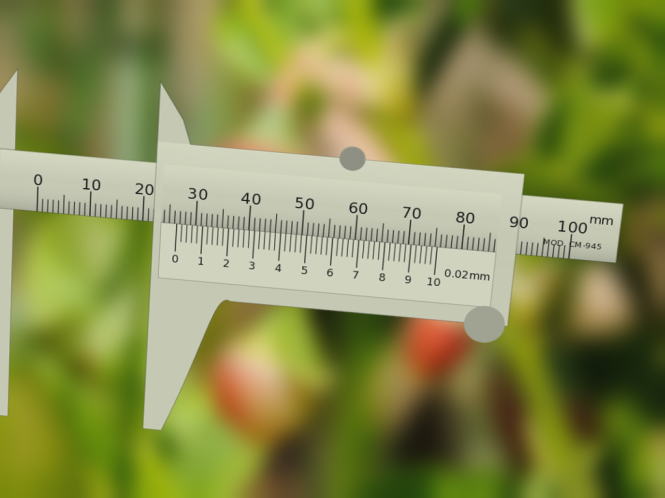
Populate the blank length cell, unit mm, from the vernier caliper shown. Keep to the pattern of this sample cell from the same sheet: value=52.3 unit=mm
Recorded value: value=26.4 unit=mm
